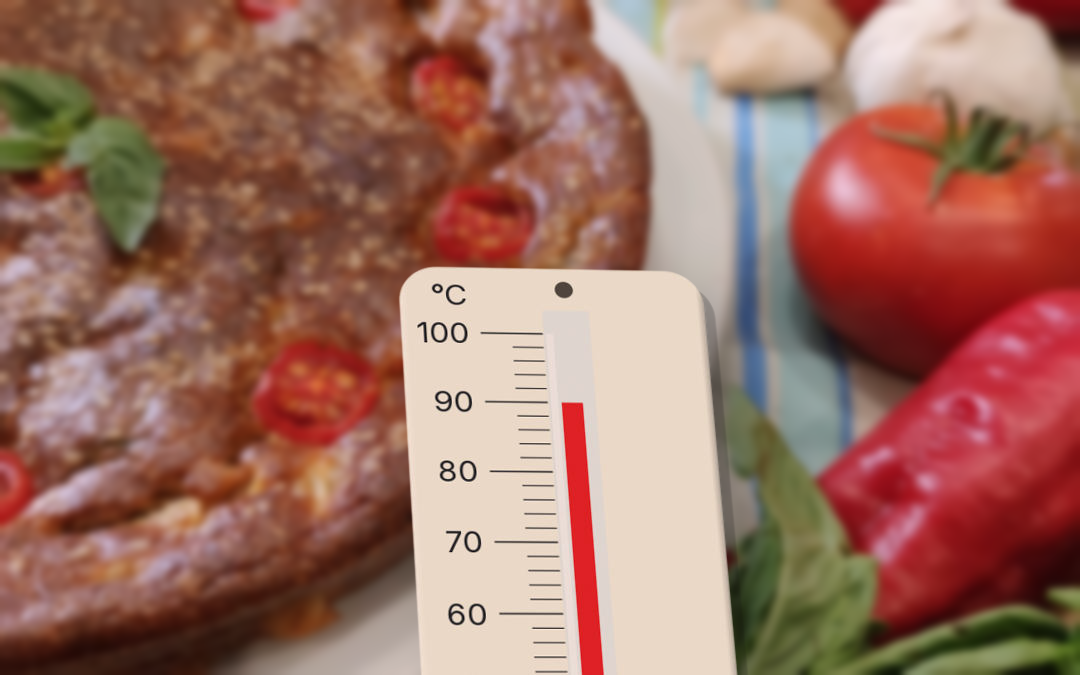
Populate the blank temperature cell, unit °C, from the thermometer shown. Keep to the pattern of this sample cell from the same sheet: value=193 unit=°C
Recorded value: value=90 unit=°C
